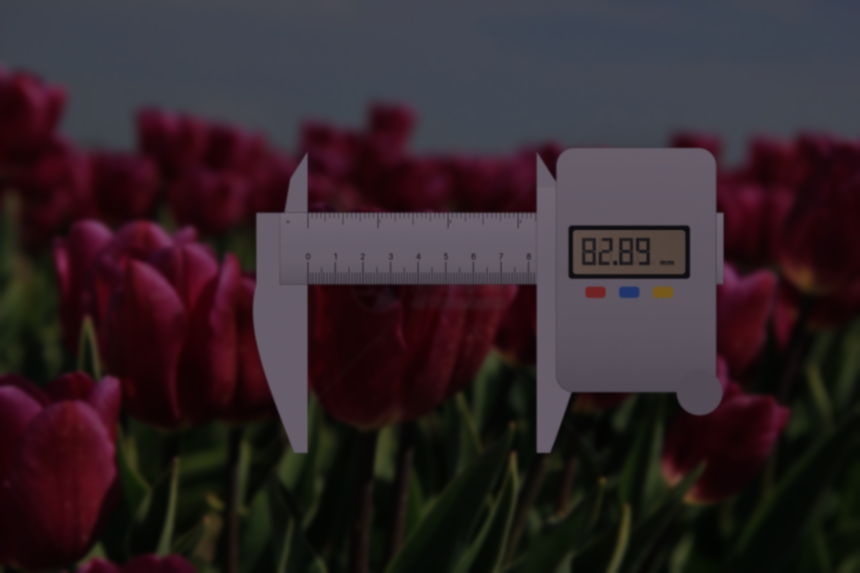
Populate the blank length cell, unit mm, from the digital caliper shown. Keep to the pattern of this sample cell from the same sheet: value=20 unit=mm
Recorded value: value=82.89 unit=mm
